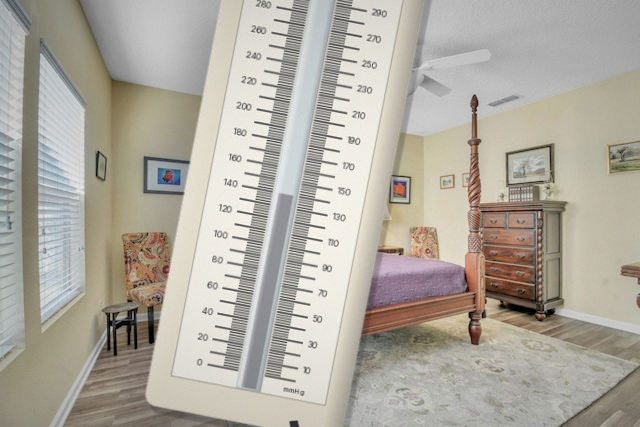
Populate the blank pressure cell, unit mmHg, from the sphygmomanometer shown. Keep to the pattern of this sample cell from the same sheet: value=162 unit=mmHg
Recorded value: value=140 unit=mmHg
